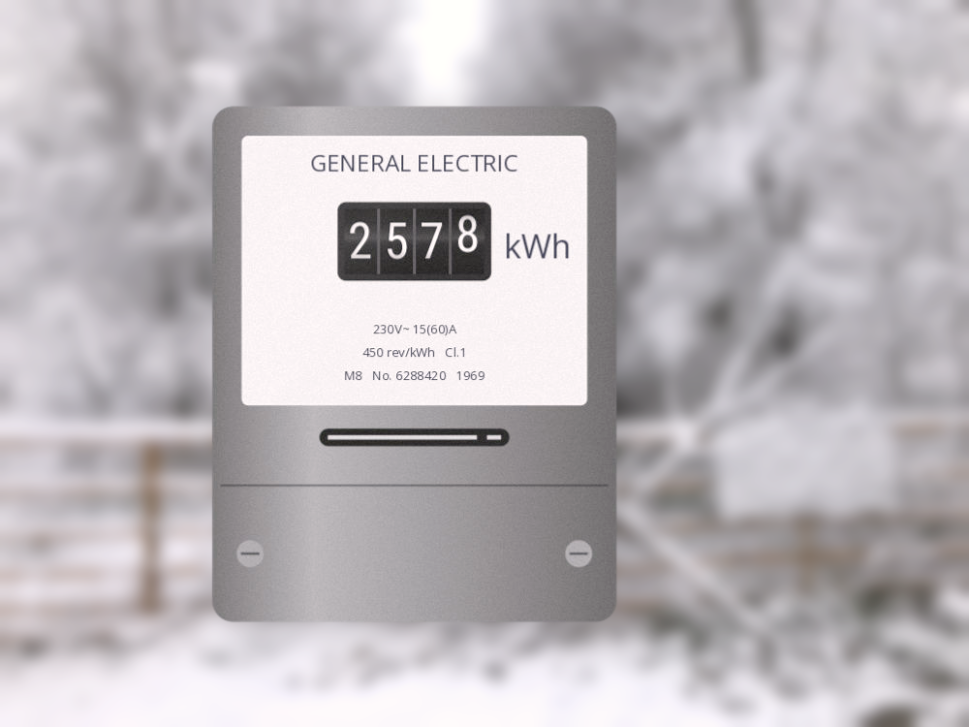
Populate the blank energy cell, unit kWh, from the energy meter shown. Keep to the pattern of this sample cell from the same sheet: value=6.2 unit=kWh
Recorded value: value=2578 unit=kWh
